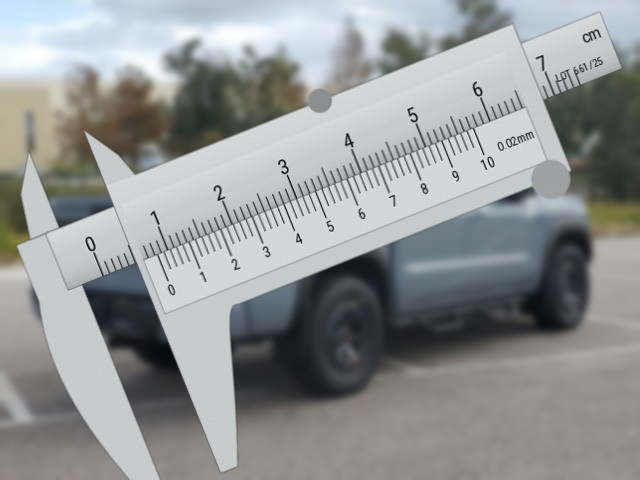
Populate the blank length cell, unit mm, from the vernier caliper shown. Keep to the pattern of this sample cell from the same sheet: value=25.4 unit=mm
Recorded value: value=8.4 unit=mm
